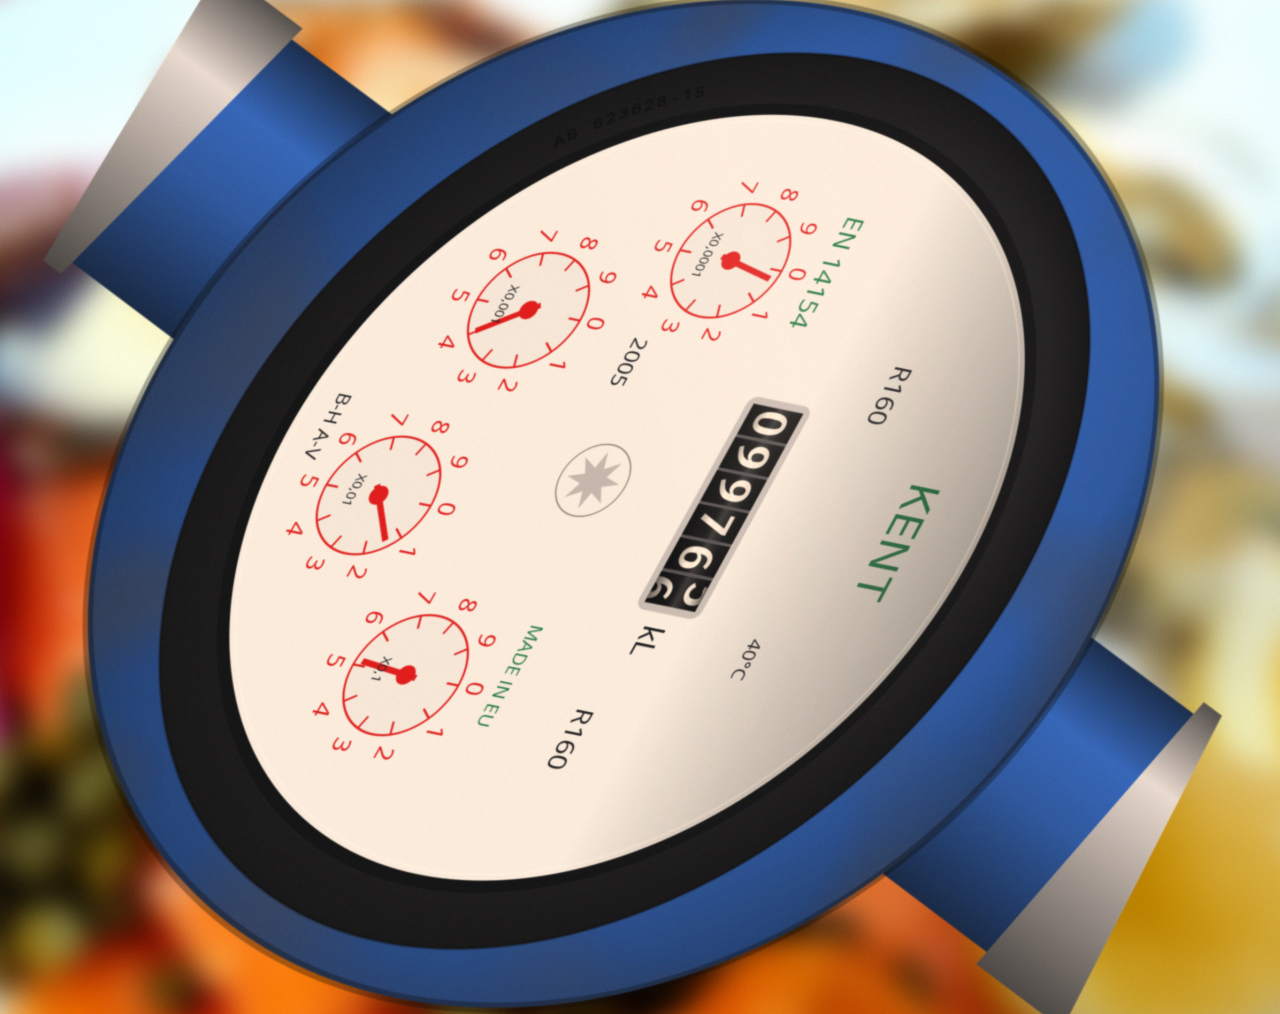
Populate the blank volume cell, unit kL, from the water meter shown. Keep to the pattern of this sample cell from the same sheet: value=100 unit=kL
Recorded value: value=99765.5140 unit=kL
